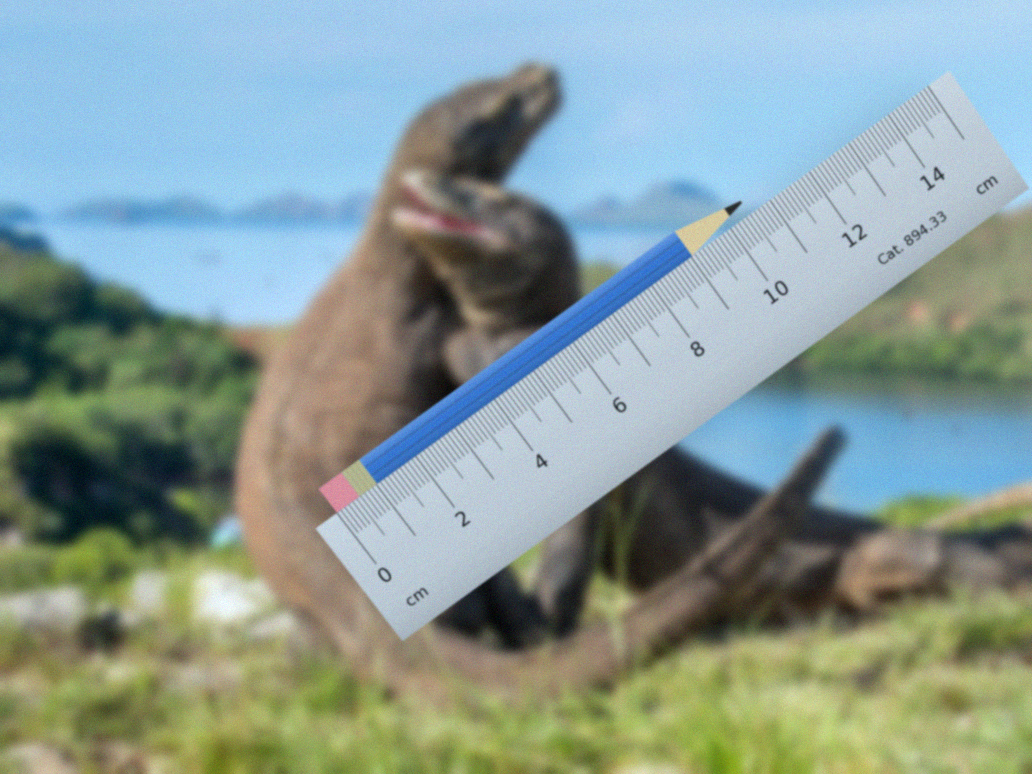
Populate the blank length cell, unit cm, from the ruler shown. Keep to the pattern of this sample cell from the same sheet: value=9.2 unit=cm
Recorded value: value=10.5 unit=cm
